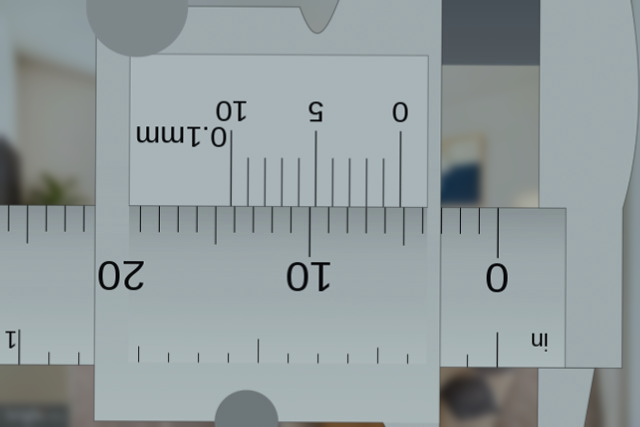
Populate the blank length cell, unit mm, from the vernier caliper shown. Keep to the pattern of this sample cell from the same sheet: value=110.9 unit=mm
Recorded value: value=5.2 unit=mm
